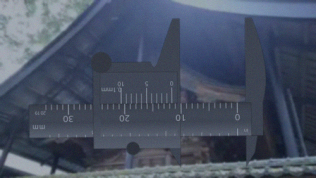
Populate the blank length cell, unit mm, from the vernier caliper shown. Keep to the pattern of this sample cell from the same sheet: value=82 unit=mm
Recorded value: value=11.6 unit=mm
